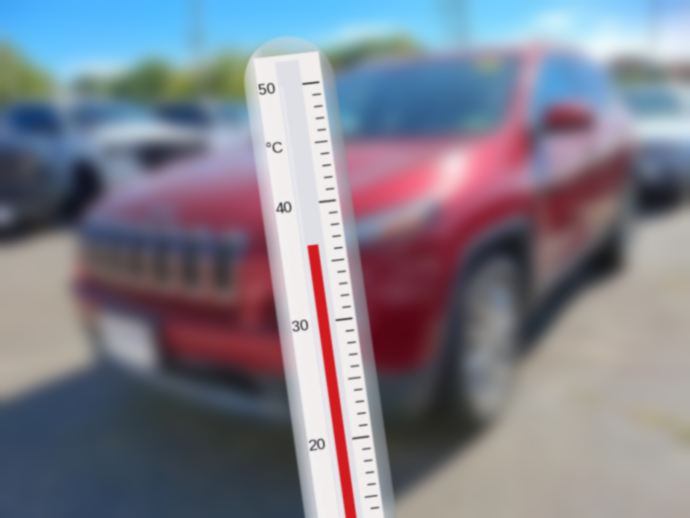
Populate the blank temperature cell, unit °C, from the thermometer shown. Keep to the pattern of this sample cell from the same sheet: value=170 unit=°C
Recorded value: value=36.5 unit=°C
